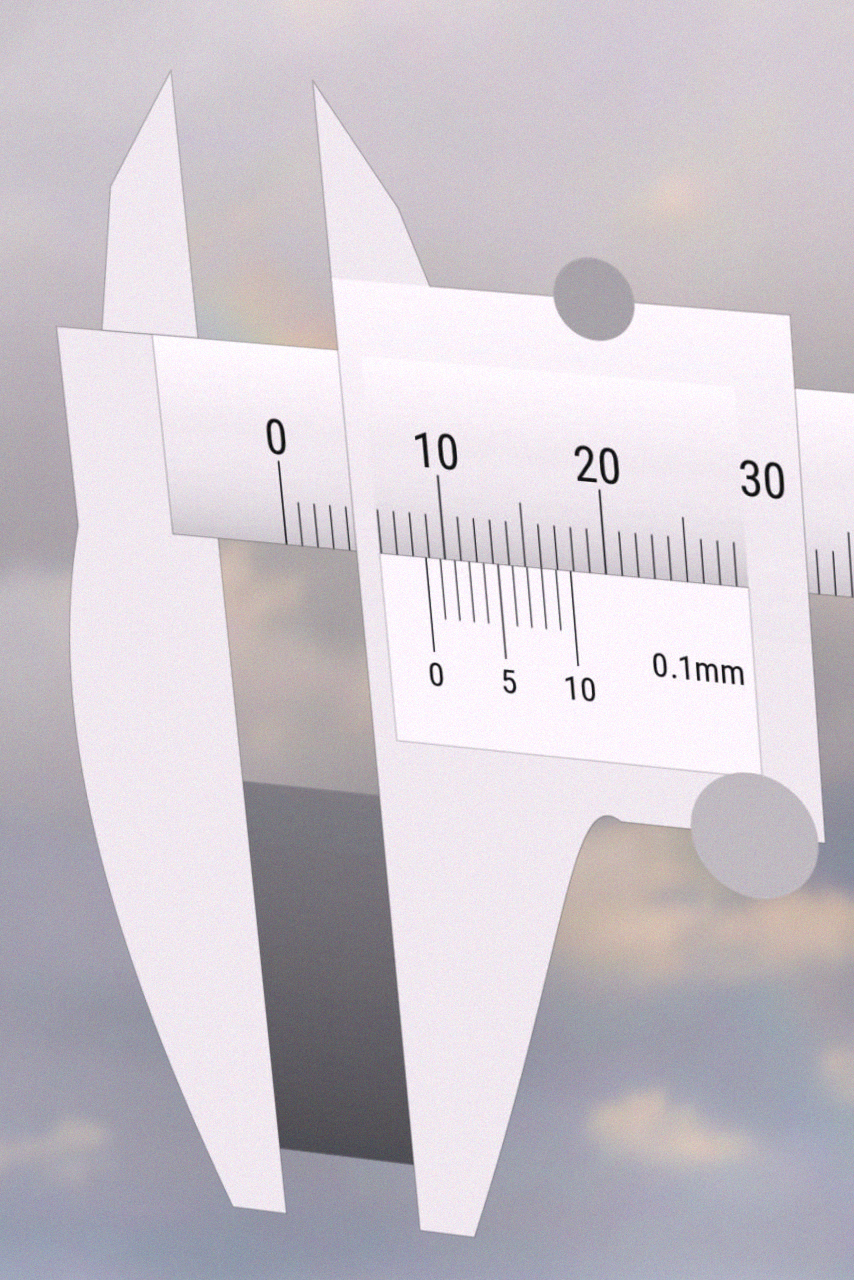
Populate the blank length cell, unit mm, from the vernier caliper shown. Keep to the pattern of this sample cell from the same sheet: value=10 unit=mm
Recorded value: value=8.8 unit=mm
